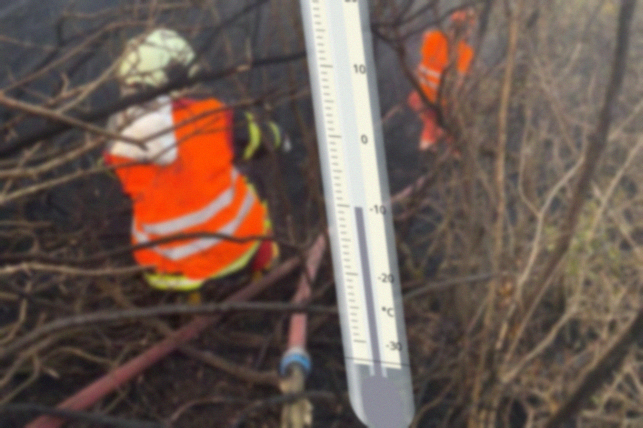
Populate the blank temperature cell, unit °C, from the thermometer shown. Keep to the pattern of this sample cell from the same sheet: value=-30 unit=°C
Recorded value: value=-10 unit=°C
